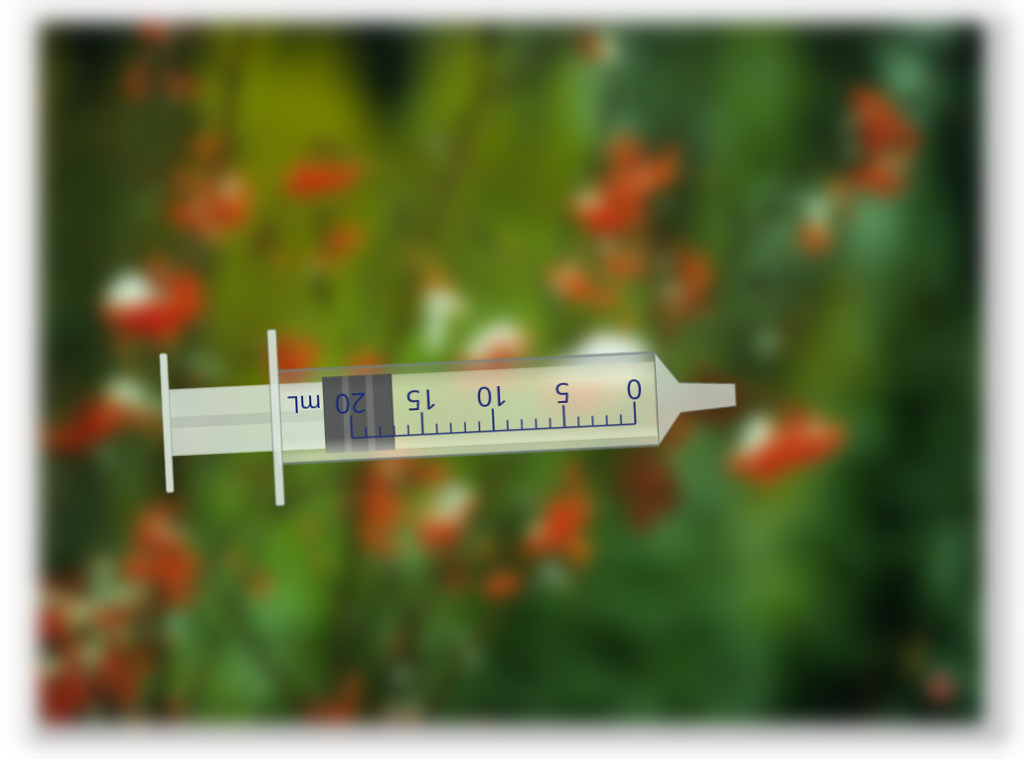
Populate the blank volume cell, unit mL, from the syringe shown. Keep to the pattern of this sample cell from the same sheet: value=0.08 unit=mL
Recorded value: value=17 unit=mL
